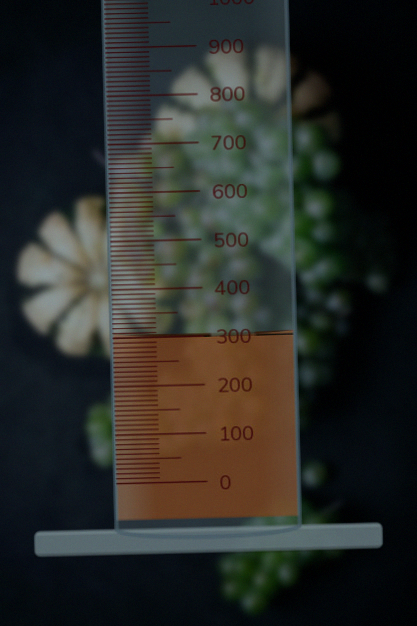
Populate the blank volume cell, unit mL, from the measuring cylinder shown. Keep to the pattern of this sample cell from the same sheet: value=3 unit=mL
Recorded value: value=300 unit=mL
